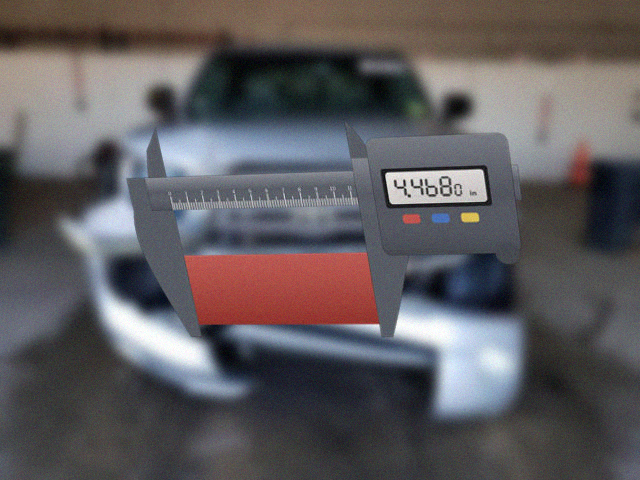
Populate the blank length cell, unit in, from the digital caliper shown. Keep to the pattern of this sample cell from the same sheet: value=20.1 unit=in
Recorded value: value=4.4680 unit=in
